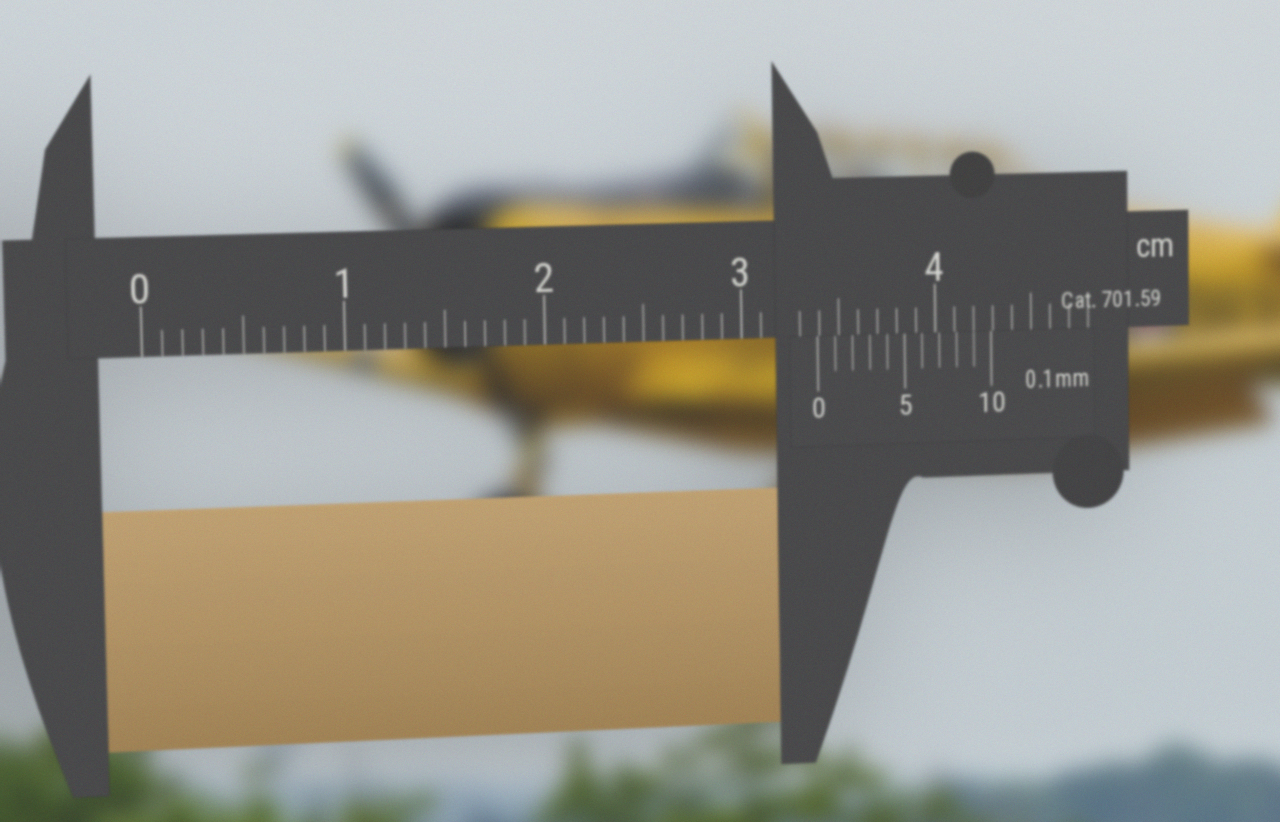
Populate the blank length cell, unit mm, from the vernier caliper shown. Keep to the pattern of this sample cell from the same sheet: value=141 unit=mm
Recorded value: value=33.9 unit=mm
